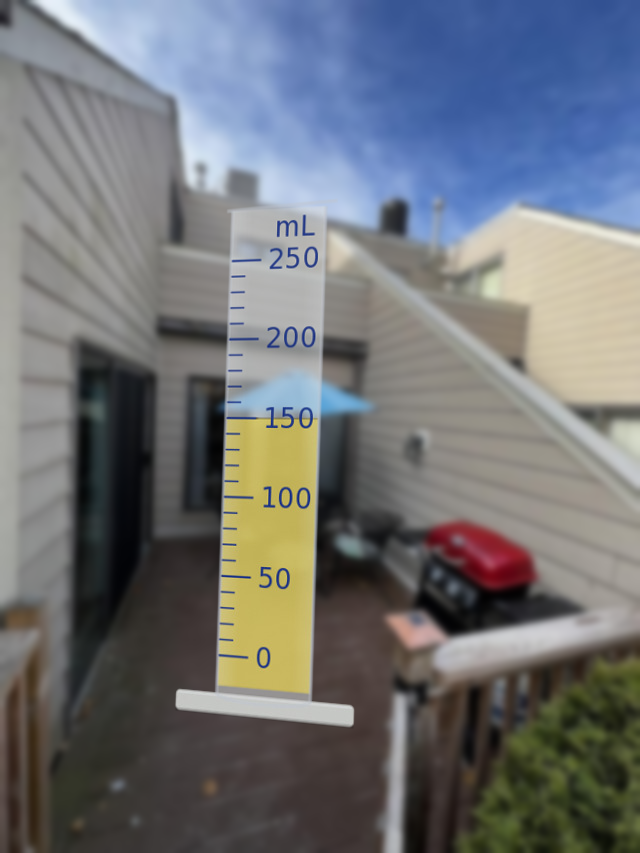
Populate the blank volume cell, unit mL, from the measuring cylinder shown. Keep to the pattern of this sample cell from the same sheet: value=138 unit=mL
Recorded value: value=150 unit=mL
